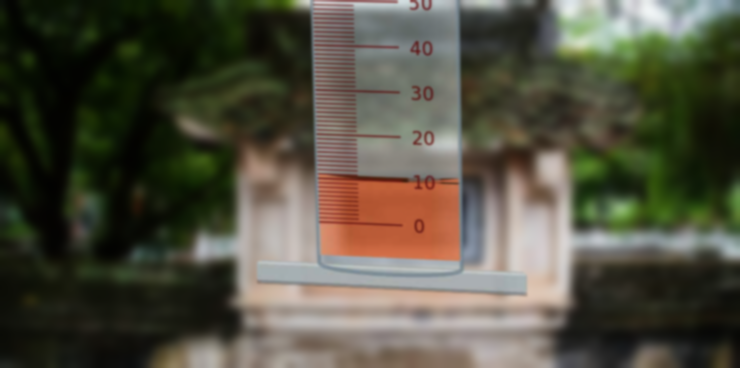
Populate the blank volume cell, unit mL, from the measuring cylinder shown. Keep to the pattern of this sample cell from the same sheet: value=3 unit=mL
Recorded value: value=10 unit=mL
